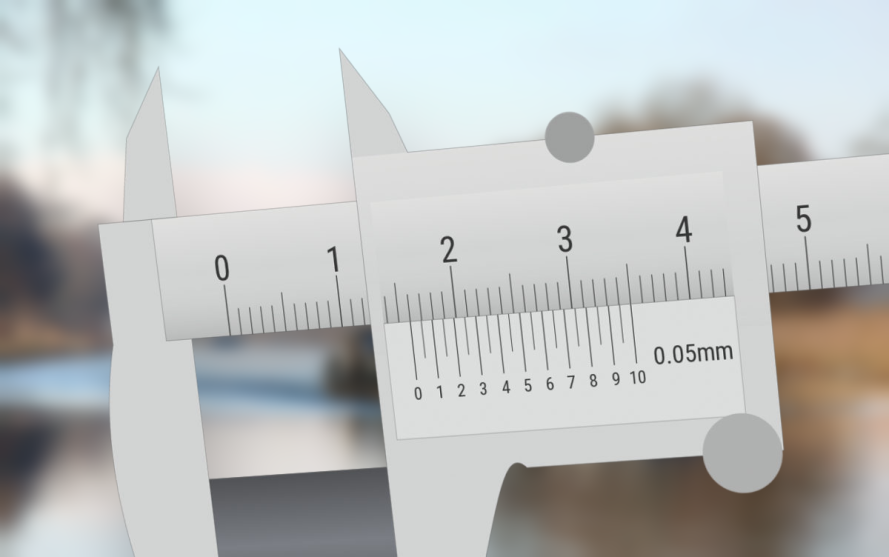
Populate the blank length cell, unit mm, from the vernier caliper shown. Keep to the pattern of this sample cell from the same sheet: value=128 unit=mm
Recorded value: value=16.0 unit=mm
